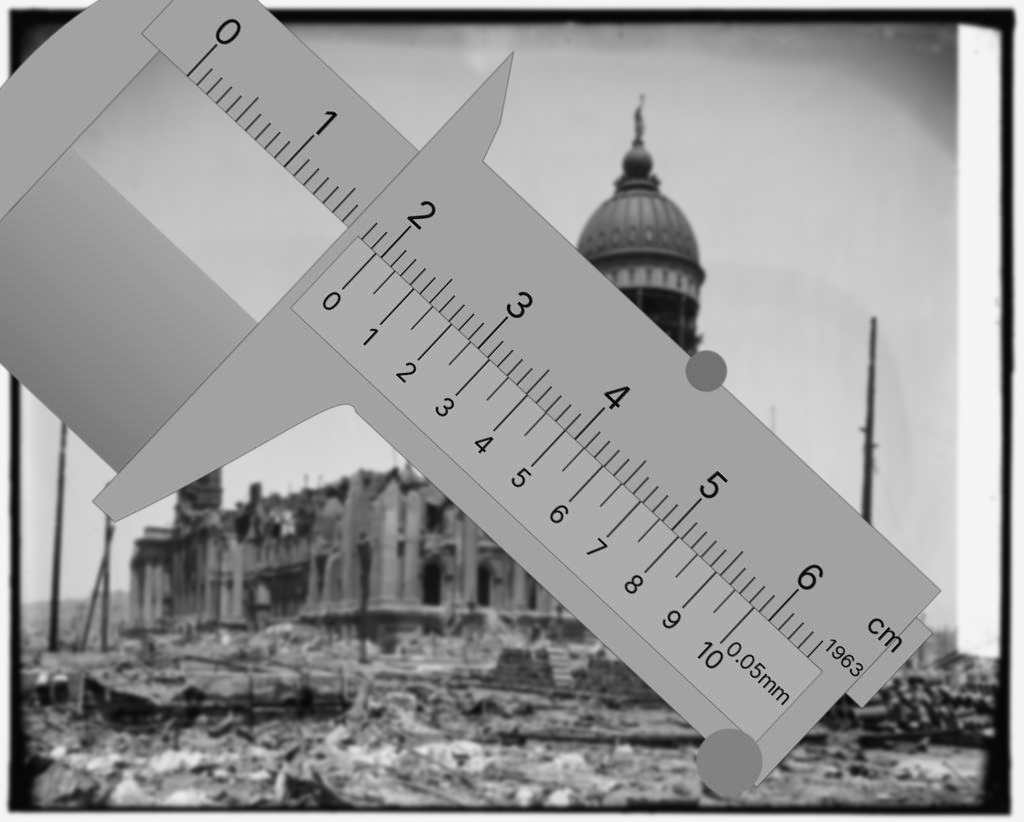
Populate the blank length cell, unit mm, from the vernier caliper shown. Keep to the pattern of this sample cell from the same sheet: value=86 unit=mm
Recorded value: value=19.5 unit=mm
